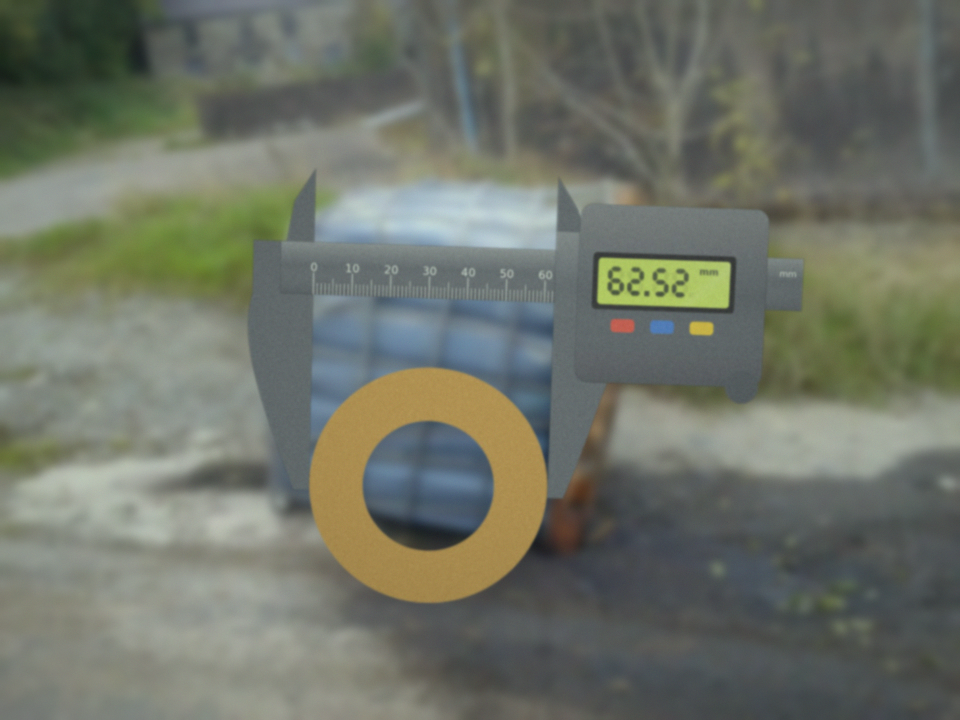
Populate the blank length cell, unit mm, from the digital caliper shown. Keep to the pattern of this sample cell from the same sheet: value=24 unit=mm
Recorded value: value=62.52 unit=mm
